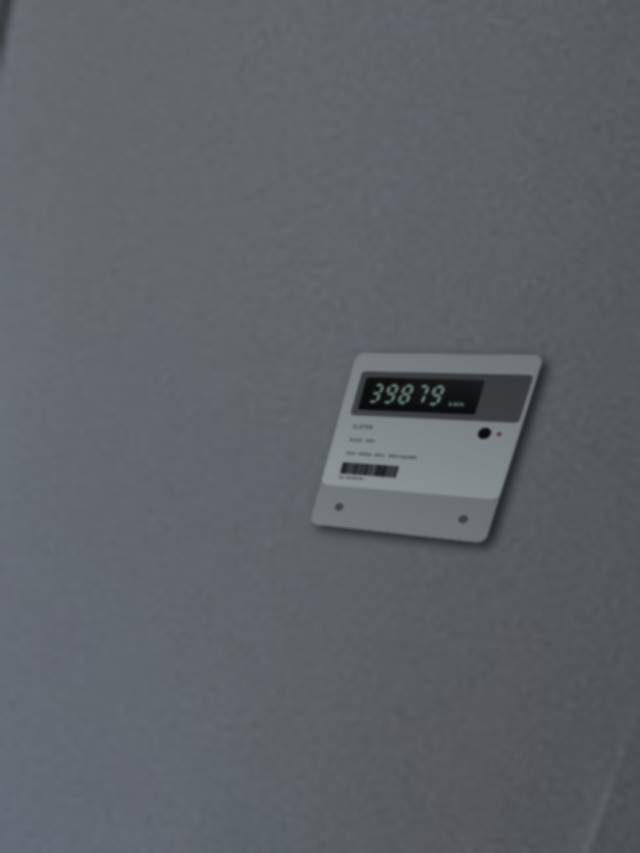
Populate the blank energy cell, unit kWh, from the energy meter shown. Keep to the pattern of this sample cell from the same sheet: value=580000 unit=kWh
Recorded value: value=39879 unit=kWh
